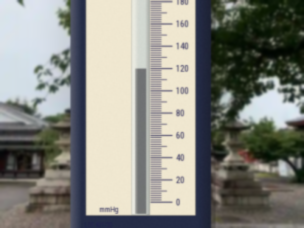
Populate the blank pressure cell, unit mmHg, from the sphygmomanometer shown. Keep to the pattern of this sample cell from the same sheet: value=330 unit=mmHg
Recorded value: value=120 unit=mmHg
